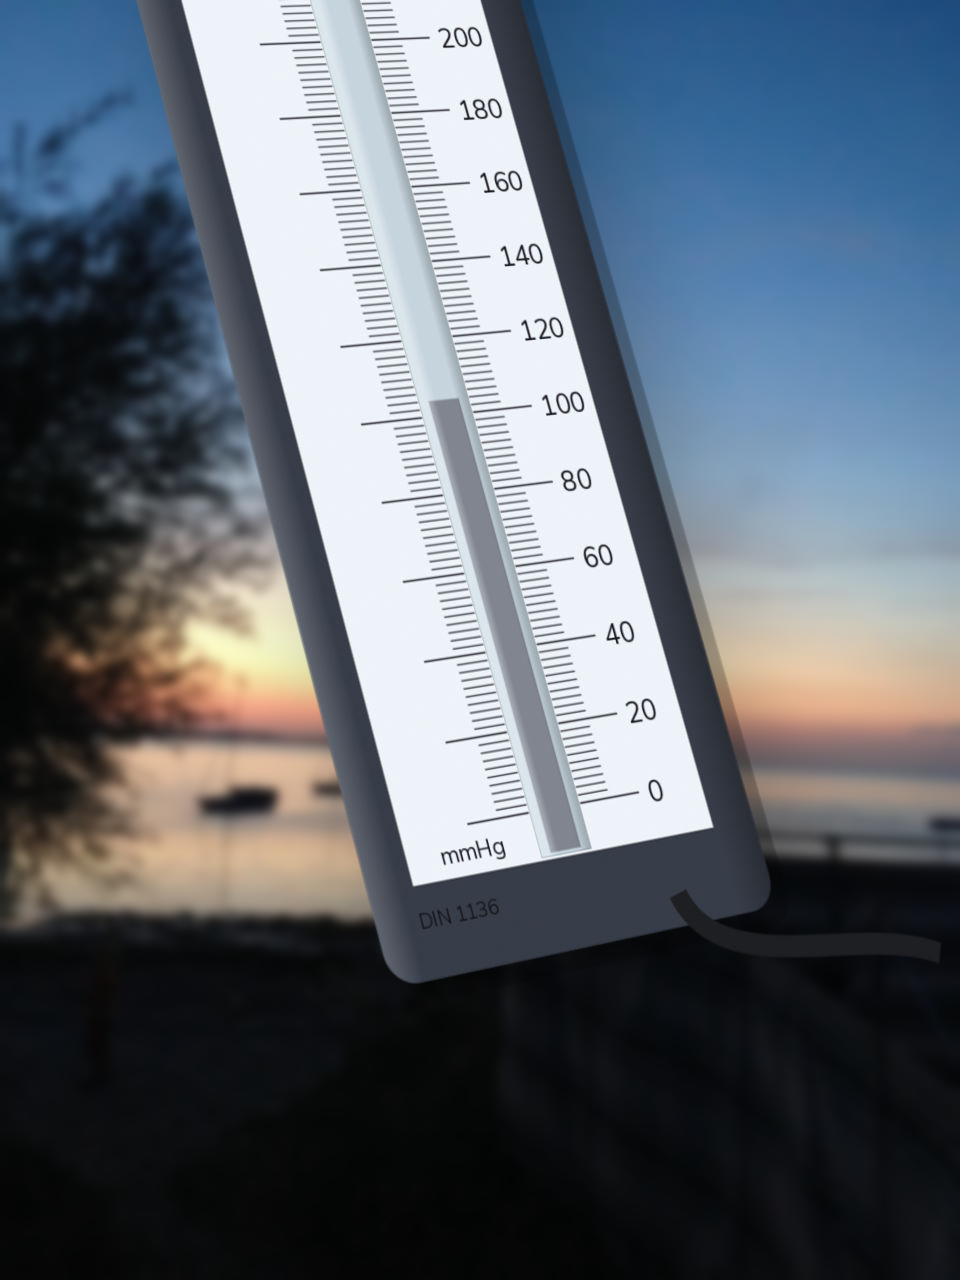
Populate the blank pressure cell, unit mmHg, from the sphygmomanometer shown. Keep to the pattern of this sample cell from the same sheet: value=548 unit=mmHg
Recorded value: value=104 unit=mmHg
